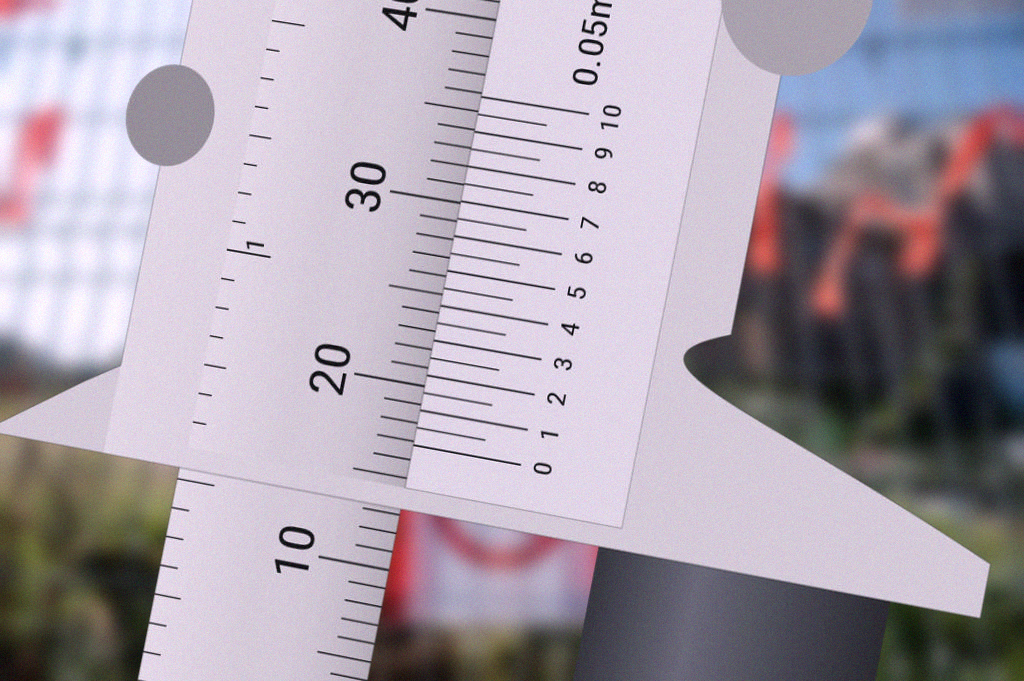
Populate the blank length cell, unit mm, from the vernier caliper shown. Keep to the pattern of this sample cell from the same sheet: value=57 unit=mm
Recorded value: value=16.8 unit=mm
